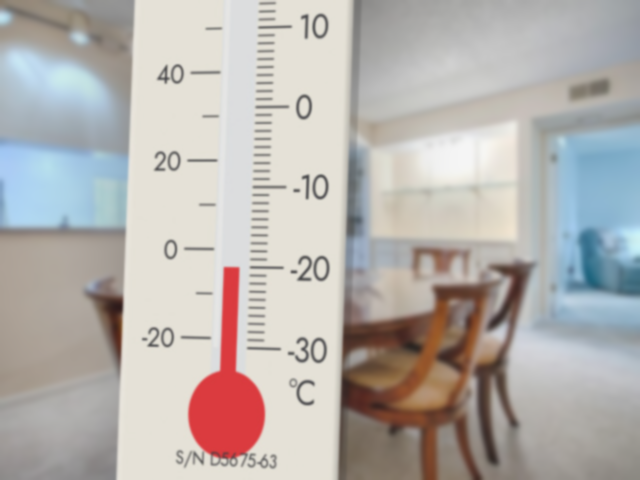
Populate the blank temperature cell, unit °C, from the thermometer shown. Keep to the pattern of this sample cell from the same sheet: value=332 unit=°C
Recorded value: value=-20 unit=°C
